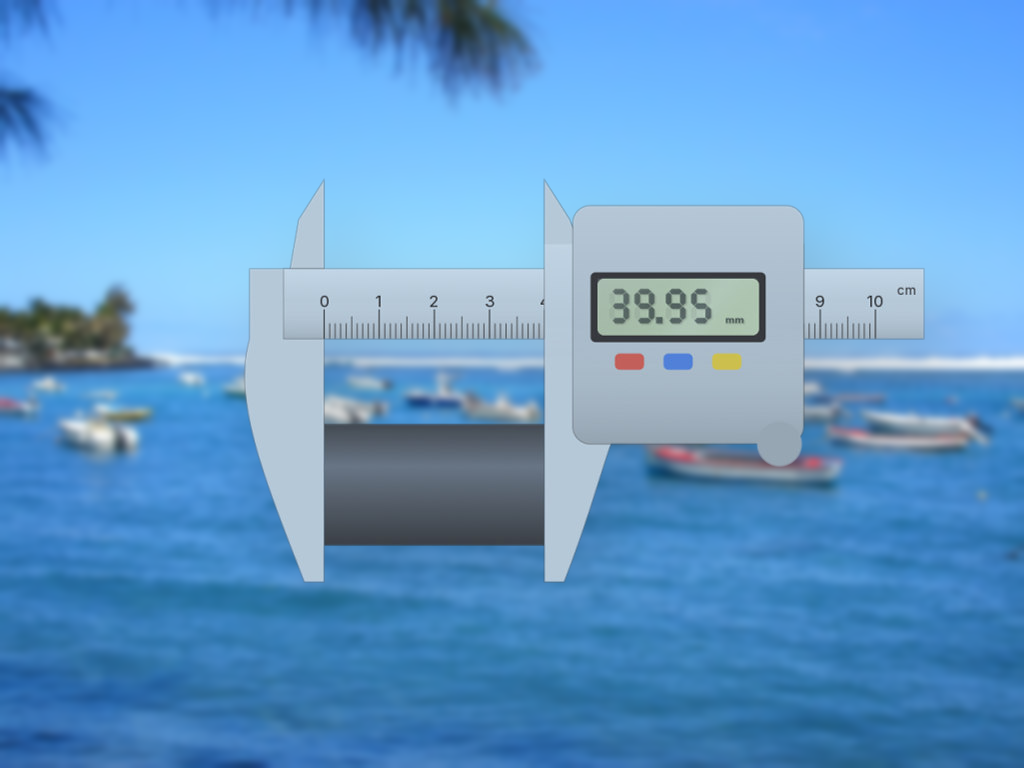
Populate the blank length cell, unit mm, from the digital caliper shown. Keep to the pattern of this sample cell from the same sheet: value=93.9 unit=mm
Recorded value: value=39.95 unit=mm
